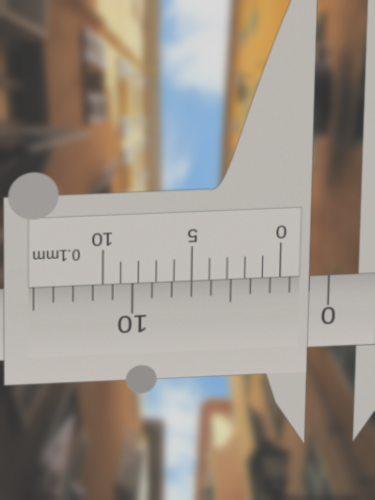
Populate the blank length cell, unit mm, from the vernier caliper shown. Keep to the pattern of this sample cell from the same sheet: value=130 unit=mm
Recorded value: value=2.5 unit=mm
